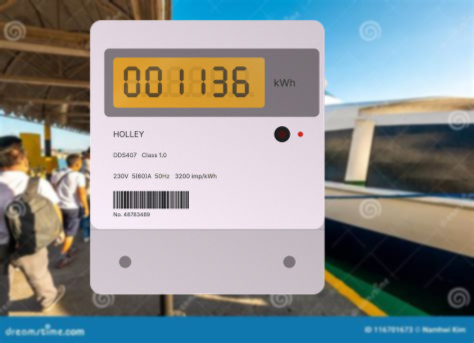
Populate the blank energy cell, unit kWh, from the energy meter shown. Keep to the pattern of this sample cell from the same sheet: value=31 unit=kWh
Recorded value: value=1136 unit=kWh
